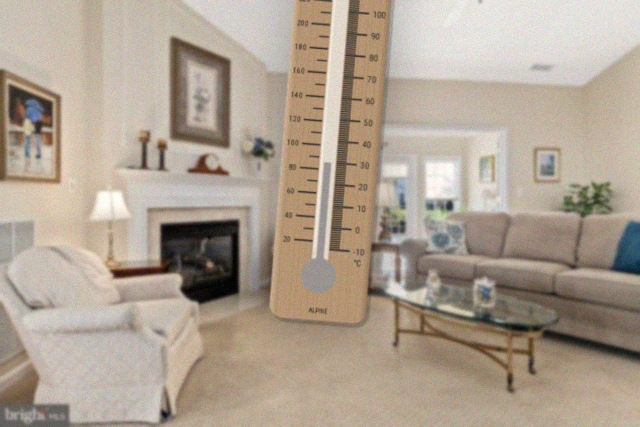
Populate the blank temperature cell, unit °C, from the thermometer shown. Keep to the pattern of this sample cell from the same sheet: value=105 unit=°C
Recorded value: value=30 unit=°C
